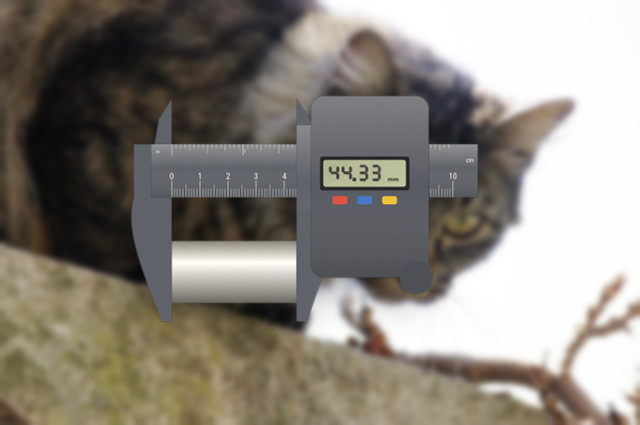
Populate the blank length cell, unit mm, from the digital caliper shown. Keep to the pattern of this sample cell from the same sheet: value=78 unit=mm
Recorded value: value=44.33 unit=mm
